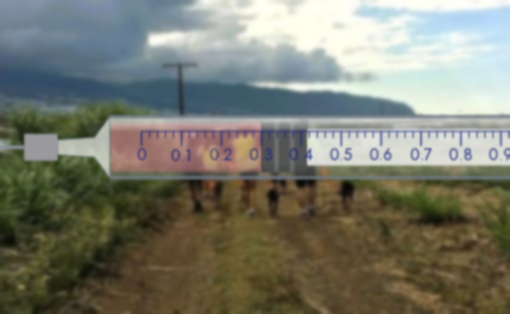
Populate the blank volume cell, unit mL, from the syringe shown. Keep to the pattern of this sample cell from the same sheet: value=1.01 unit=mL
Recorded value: value=0.3 unit=mL
